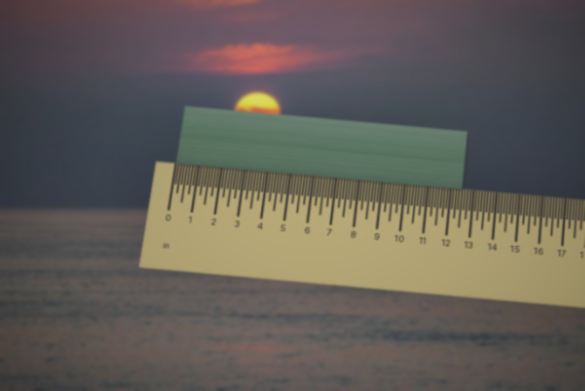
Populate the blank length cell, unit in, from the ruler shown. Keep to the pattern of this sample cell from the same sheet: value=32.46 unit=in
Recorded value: value=12.5 unit=in
